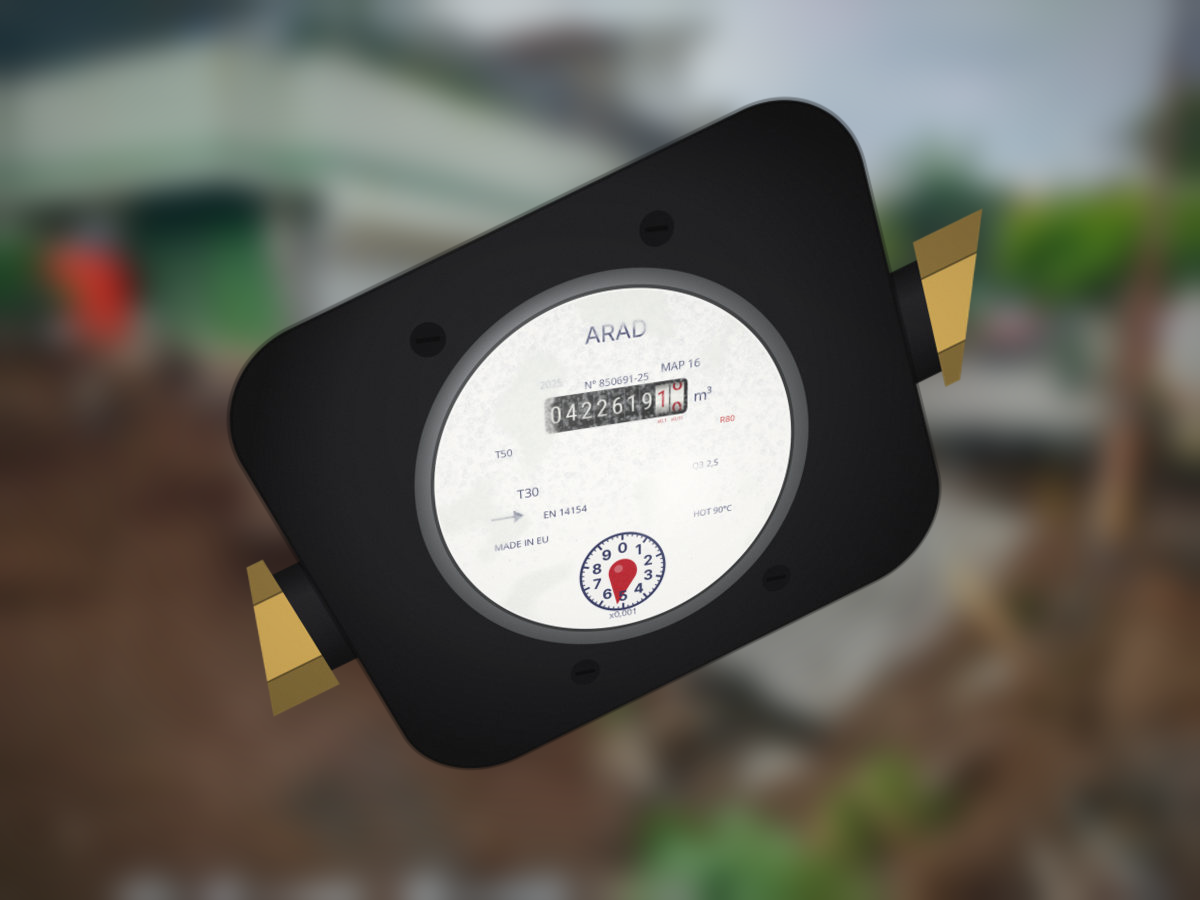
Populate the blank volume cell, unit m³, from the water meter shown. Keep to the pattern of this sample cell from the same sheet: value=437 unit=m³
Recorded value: value=422619.185 unit=m³
